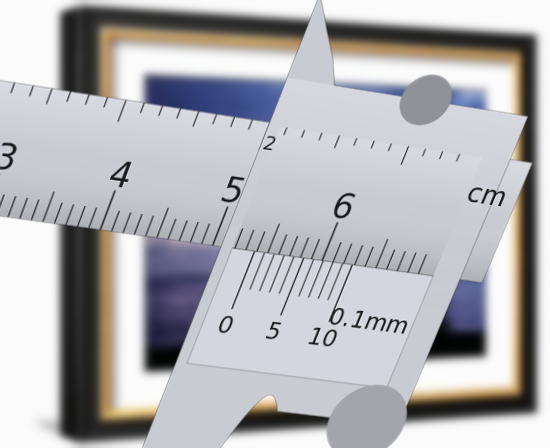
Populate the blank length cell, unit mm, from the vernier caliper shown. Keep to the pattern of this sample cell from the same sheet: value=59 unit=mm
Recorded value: value=53.8 unit=mm
